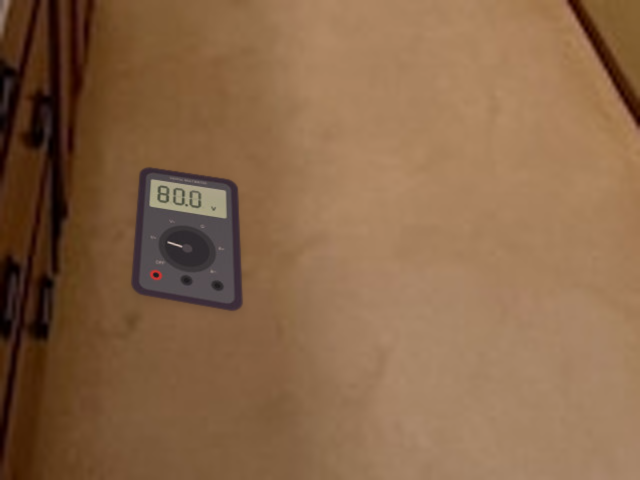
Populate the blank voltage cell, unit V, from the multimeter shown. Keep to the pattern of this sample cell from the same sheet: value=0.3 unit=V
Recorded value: value=80.0 unit=V
